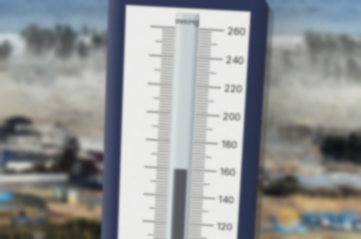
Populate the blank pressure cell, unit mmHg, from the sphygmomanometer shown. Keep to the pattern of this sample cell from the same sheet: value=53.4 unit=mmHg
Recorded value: value=160 unit=mmHg
